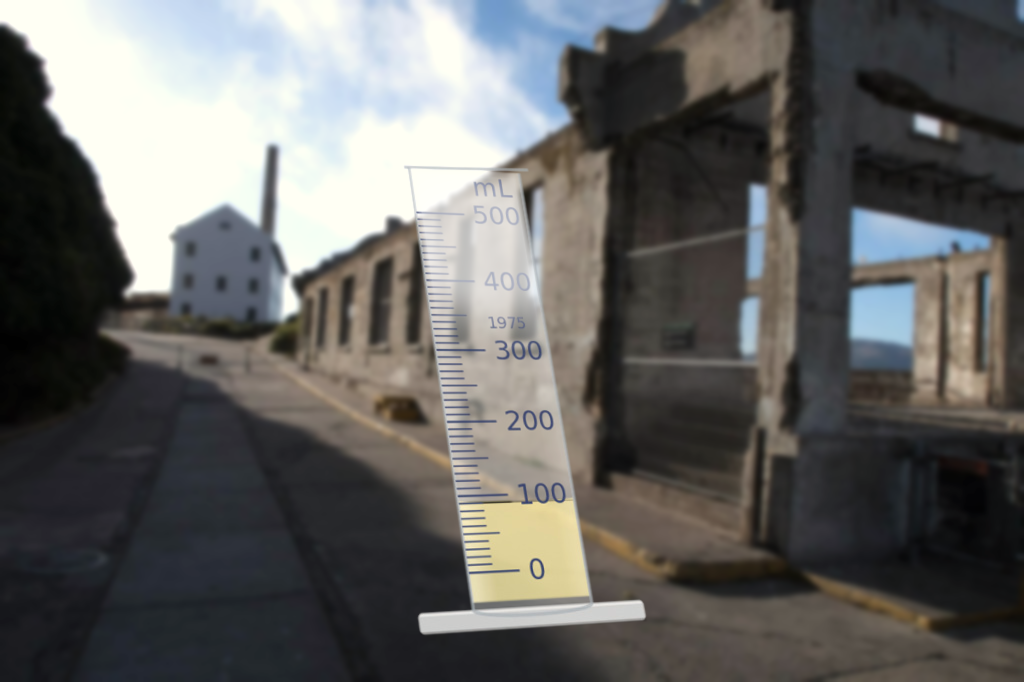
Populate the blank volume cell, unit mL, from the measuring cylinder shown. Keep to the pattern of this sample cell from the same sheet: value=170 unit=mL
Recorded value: value=90 unit=mL
